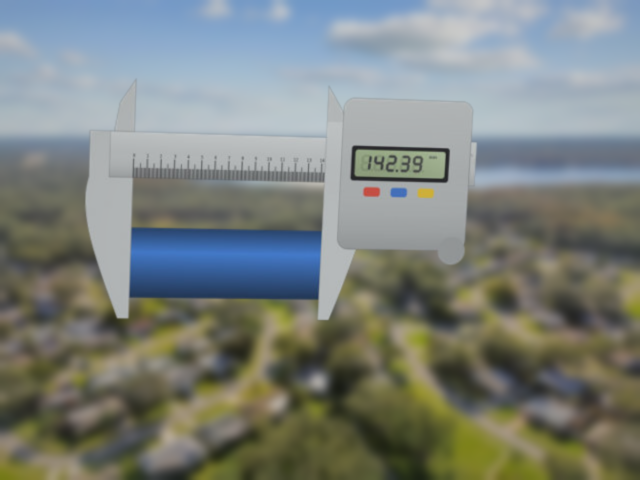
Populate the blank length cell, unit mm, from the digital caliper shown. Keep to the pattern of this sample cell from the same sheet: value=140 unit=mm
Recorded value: value=142.39 unit=mm
